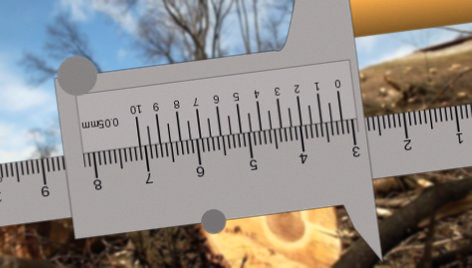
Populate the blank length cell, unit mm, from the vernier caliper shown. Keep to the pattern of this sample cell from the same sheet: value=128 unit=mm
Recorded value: value=32.0 unit=mm
